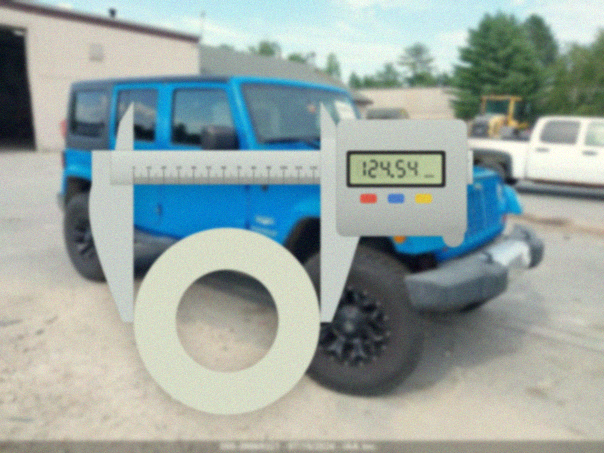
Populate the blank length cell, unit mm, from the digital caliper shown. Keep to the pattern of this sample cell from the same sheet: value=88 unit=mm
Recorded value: value=124.54 unit=mm
